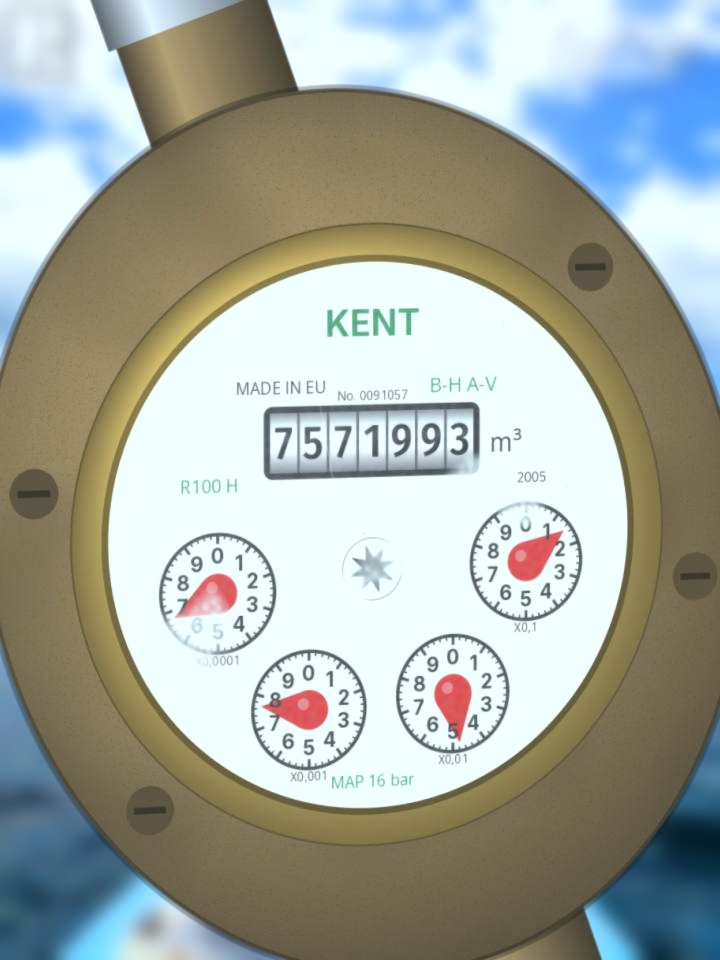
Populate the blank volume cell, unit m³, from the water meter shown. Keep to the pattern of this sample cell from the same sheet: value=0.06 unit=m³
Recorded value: value=7571993.1476 unit=m³
